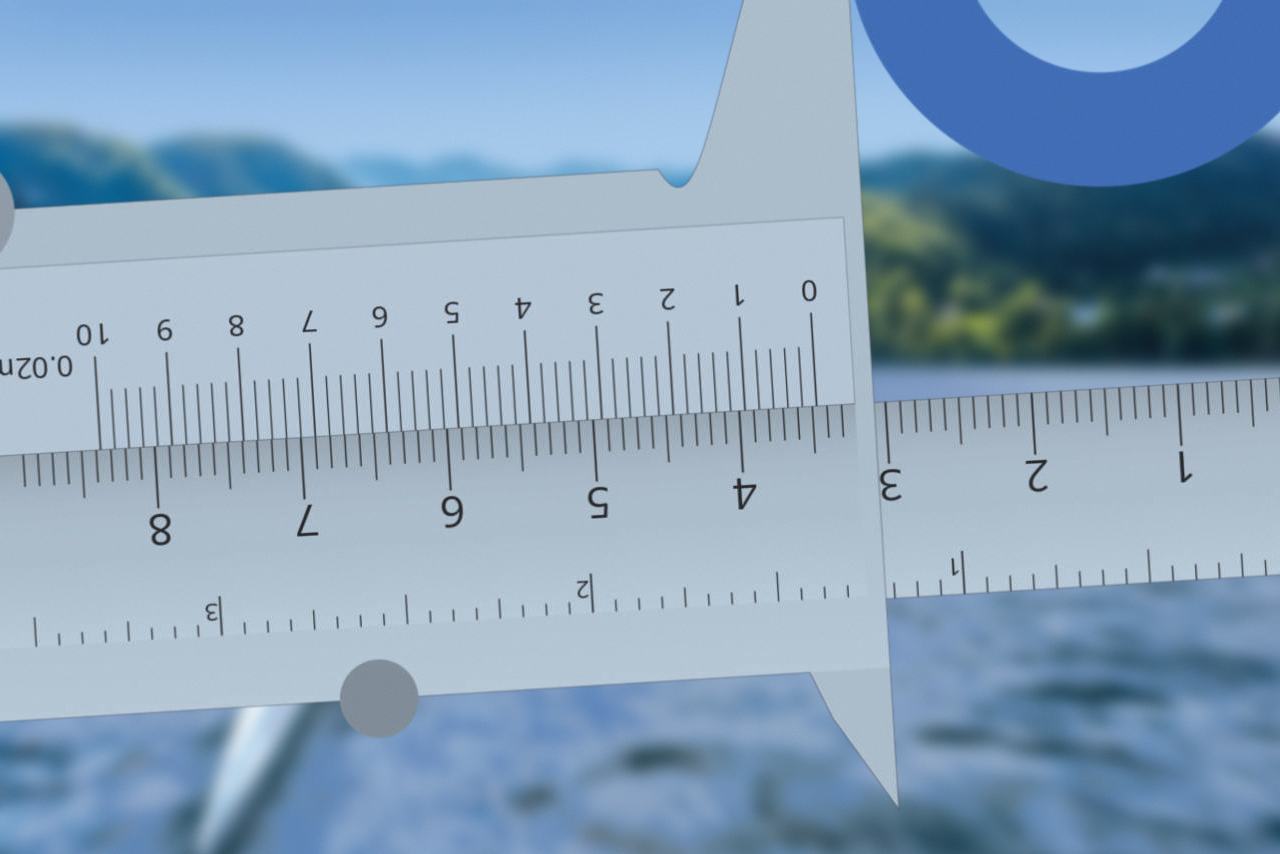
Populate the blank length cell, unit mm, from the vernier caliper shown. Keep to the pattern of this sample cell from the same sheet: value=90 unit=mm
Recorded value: value=34.7 unit=mm
